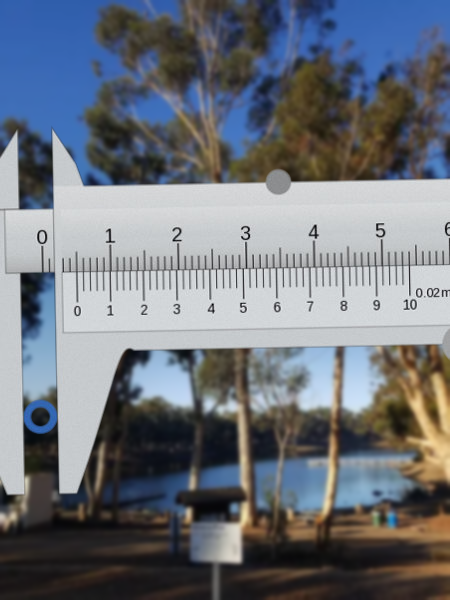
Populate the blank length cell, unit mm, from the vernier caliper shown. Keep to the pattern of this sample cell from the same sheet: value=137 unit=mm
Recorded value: value=5.0 unit=mm
